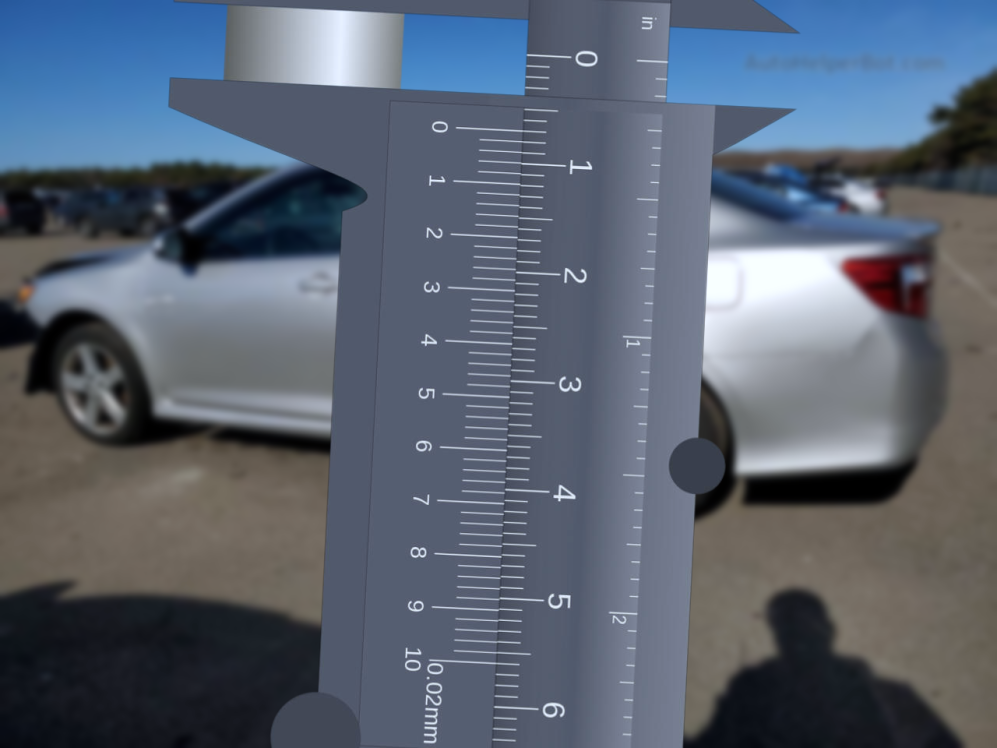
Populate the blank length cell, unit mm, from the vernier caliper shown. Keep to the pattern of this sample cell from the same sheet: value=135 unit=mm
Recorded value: value=7.0 unit=mm
